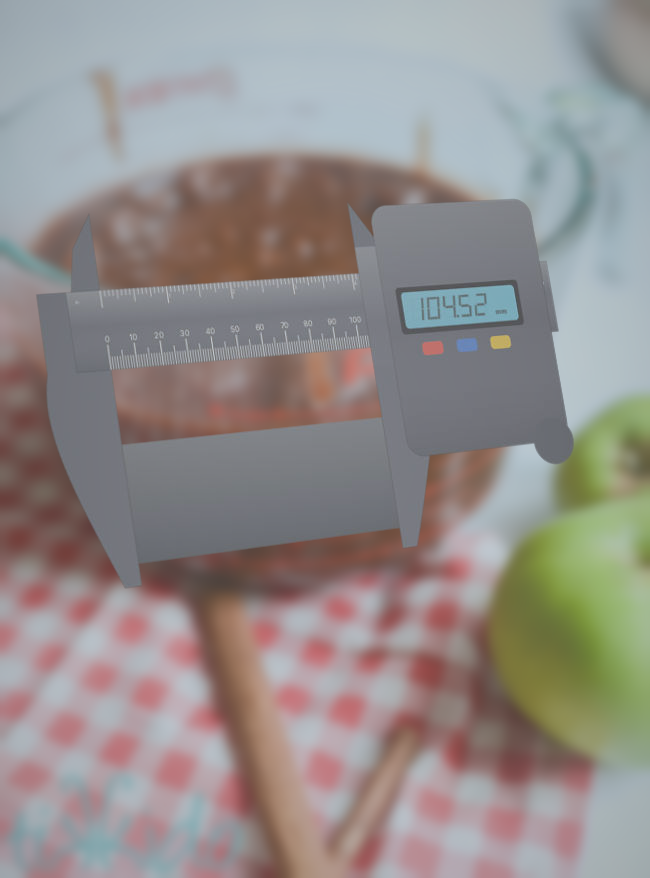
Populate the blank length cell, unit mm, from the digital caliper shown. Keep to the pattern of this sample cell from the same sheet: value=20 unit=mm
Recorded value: value=104.52 unit=mm
